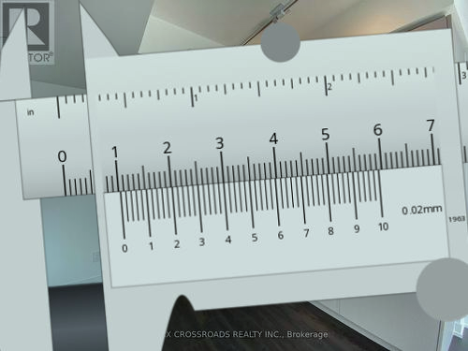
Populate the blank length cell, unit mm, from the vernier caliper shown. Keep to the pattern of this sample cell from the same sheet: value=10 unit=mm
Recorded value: value=10.4 unit=mm
